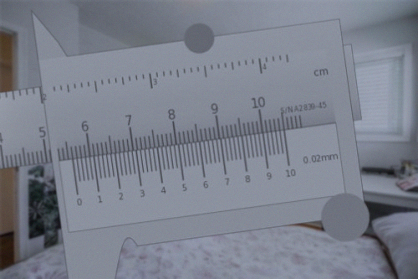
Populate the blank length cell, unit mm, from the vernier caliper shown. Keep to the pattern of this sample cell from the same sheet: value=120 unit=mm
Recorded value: value=56.0 unit=mm
